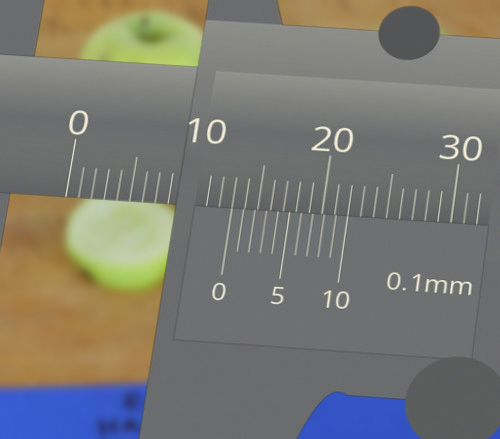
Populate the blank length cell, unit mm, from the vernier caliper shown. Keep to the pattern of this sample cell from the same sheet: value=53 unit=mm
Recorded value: value=13.0 unit=mm
